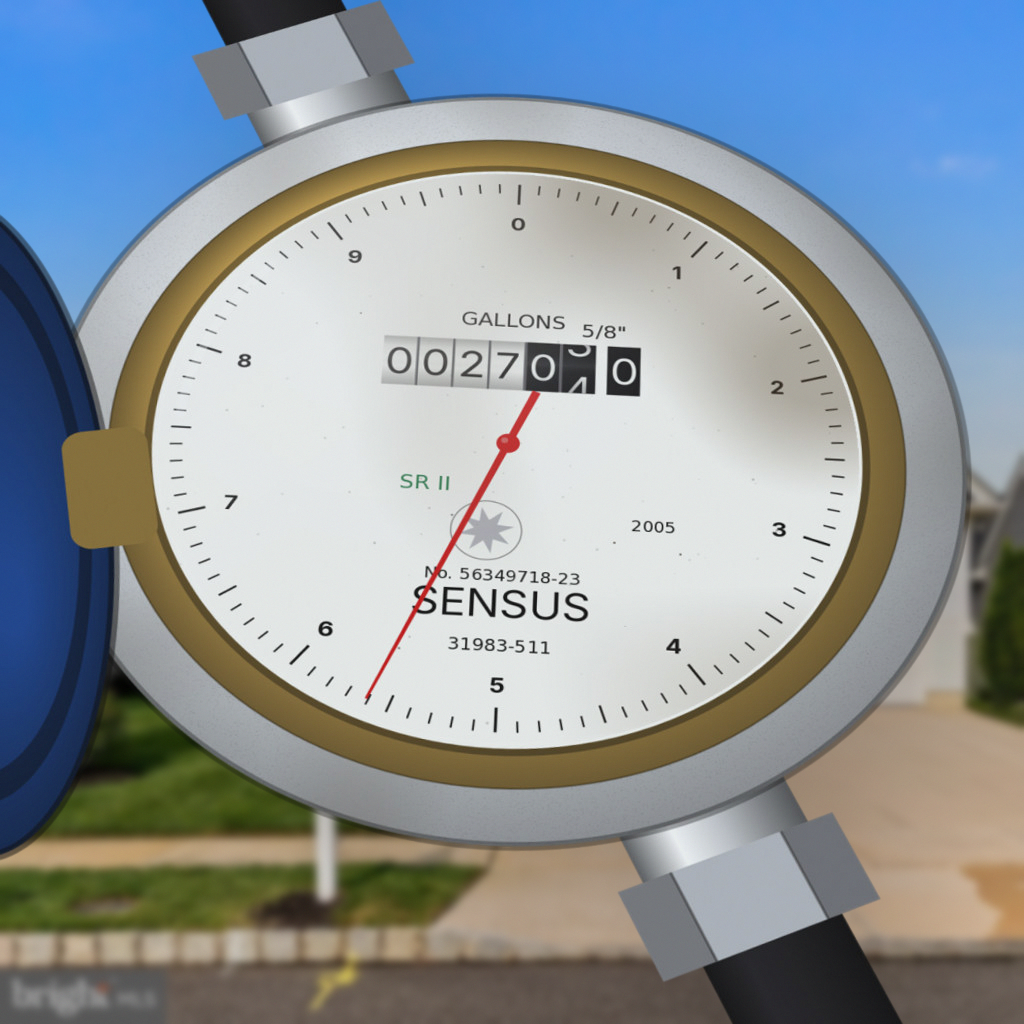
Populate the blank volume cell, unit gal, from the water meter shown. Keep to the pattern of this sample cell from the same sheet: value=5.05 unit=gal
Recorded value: value=27035.6 unit=gal
